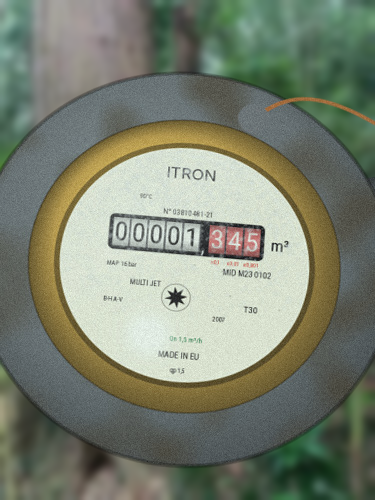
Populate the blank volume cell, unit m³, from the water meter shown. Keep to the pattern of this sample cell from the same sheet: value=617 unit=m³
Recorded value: value=1.345 unit=m³
